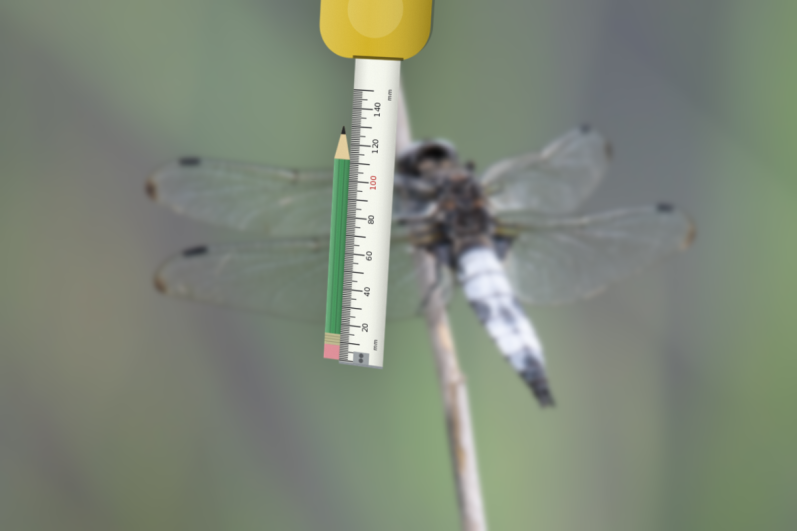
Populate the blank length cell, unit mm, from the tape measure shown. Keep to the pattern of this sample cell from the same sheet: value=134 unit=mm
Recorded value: value=130 unit=mm
